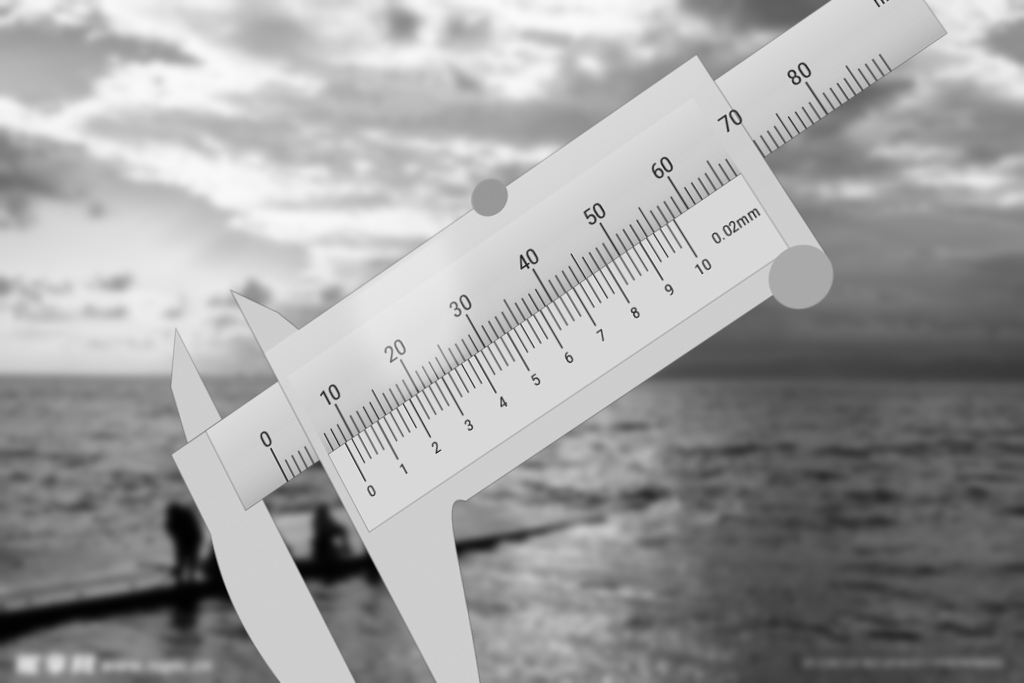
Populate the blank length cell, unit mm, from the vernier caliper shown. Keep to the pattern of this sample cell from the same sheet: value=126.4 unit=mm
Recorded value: value=8.8 unit=mm
